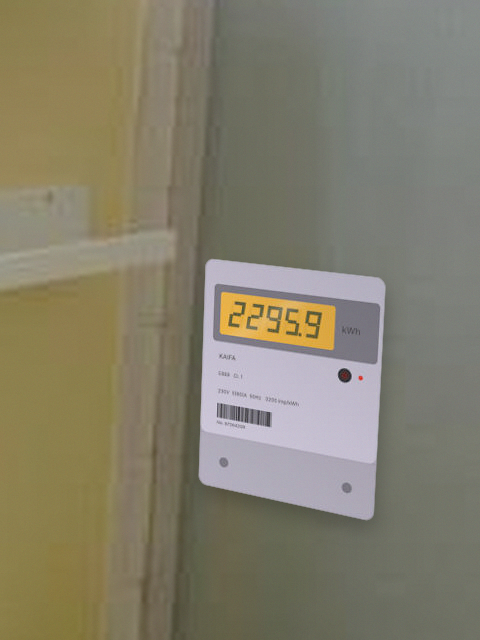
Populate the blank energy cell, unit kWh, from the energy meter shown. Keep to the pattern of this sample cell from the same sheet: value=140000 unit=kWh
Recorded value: value=2295.9 unit=kWh
